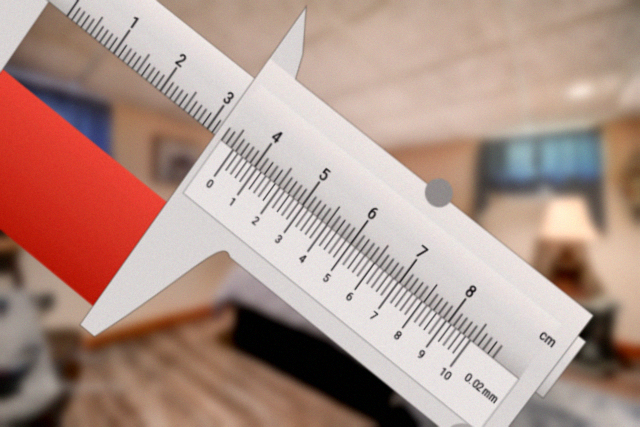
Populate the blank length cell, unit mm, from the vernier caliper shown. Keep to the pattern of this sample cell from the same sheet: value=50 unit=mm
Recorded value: value=35.5 unit=mm
